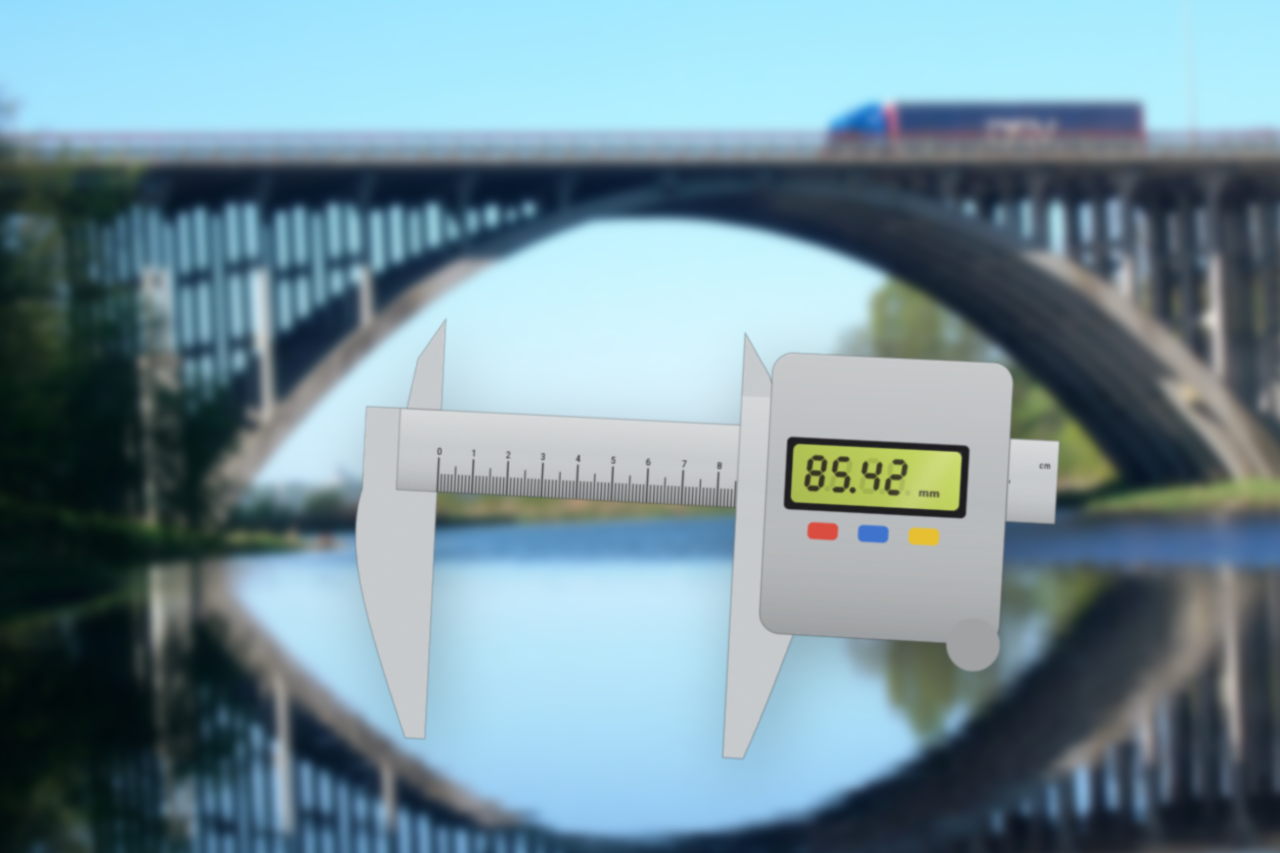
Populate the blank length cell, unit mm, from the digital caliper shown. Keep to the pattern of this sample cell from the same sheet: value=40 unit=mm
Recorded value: value=85.42 unit=mm
